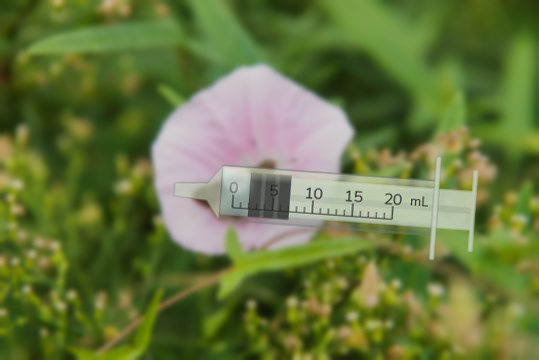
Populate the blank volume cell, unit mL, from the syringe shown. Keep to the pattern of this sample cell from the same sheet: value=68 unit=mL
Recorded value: value=2 unit=mL
